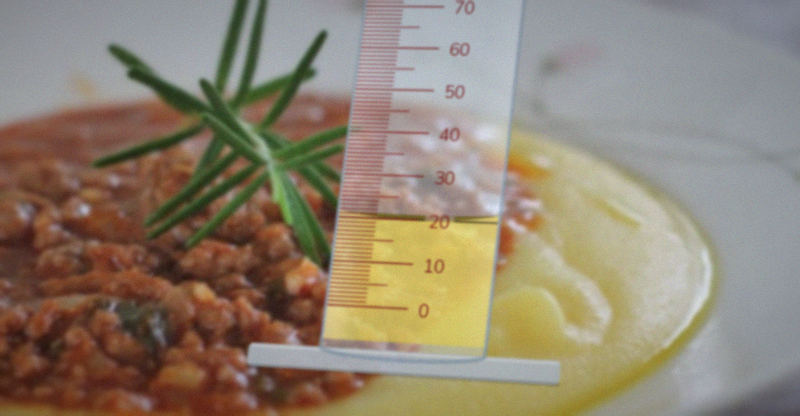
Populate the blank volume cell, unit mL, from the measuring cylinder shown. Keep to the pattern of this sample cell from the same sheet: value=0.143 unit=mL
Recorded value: value=20 unit=mL
